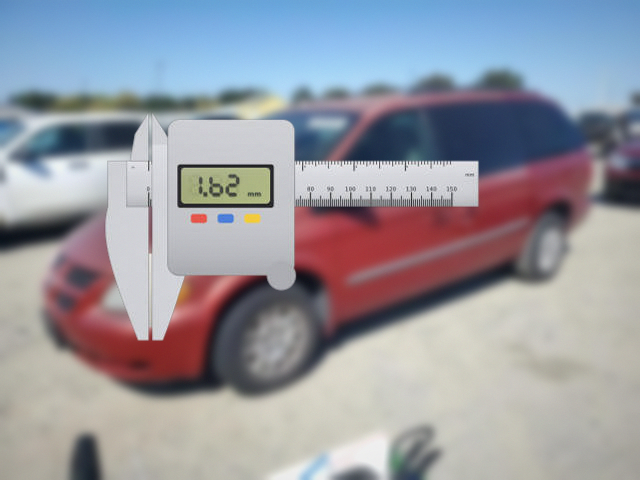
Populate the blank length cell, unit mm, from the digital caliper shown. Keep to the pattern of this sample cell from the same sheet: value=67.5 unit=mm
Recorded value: value=1.62 unit=mm
